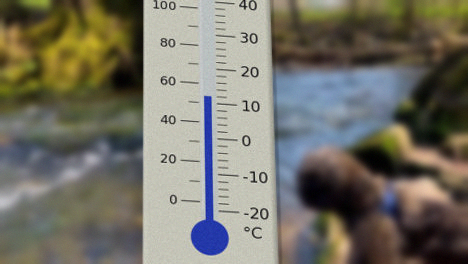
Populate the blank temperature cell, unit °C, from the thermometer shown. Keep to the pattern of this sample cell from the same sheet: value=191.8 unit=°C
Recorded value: value=12 unit=°C
